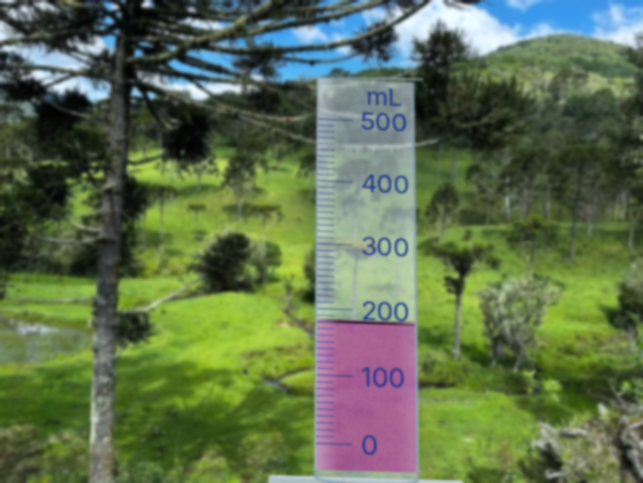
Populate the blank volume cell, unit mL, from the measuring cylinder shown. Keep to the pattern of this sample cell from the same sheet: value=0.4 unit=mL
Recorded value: value=180 unit=mL
